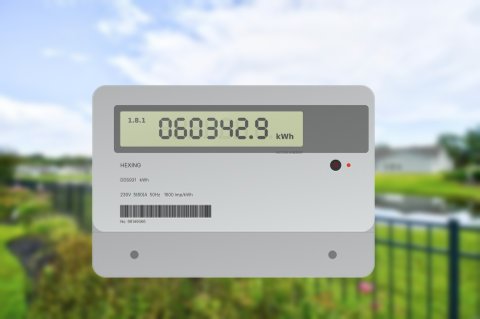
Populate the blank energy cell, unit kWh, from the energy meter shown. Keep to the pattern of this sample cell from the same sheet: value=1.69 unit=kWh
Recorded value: value=60342.9 unit=kWh
